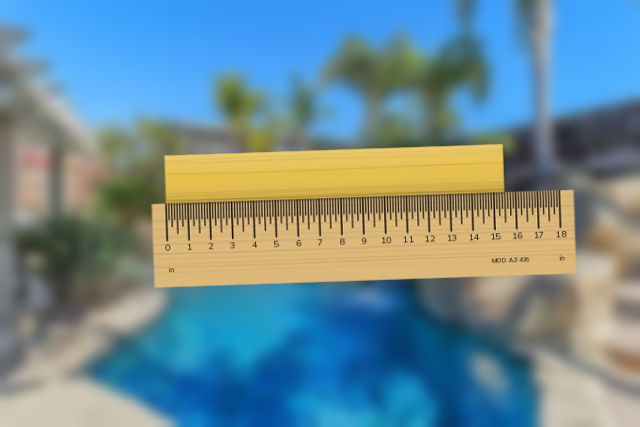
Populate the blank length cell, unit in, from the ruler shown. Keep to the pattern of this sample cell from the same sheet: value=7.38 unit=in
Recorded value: value=15.5 unit=in
